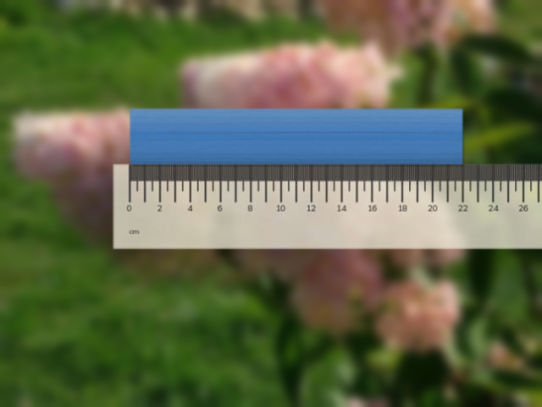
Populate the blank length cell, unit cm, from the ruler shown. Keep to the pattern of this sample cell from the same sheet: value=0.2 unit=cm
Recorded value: value=22 unit=cm
